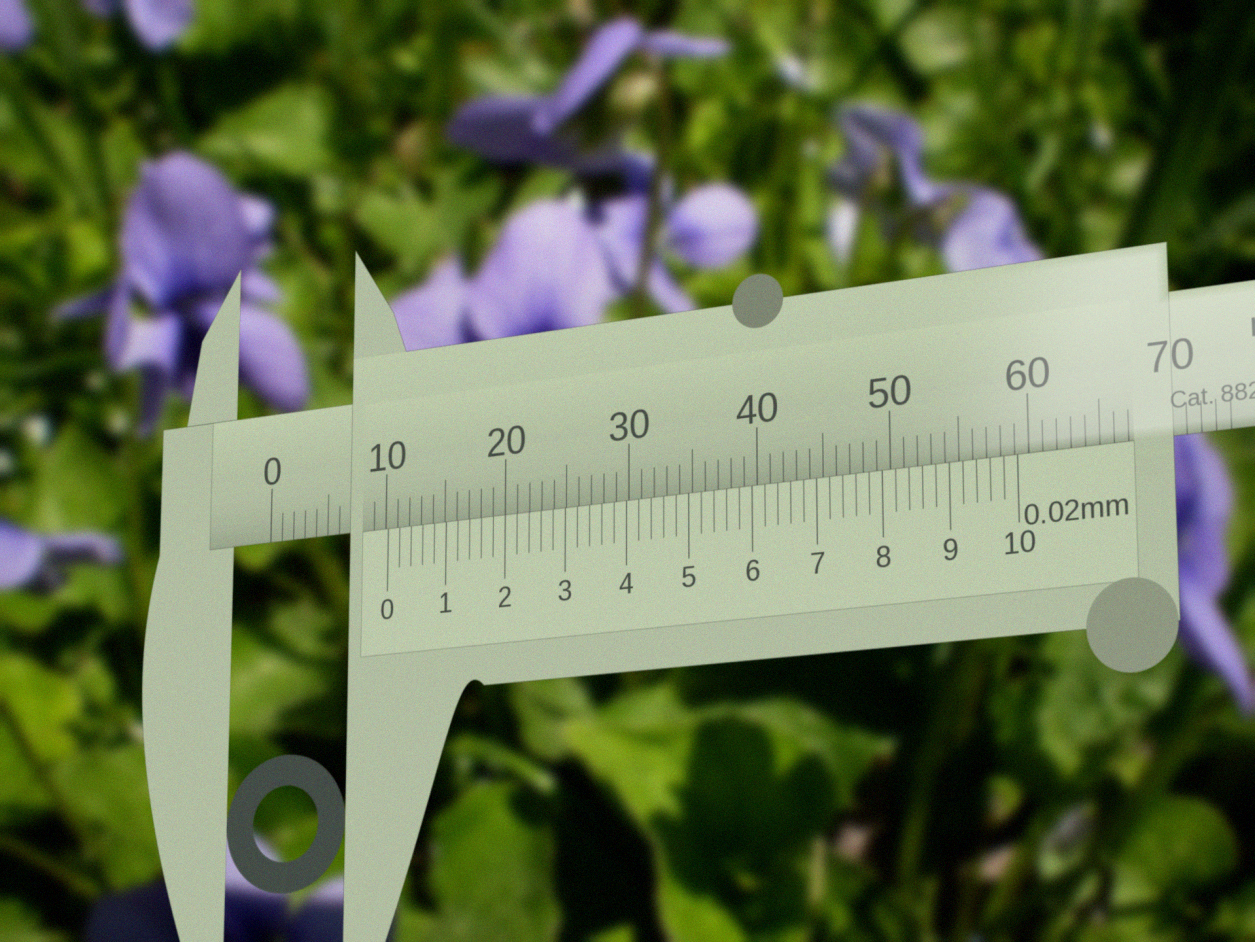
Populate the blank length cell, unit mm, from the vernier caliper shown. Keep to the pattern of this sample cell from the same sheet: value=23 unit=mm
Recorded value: value=10.2 unit=mm
